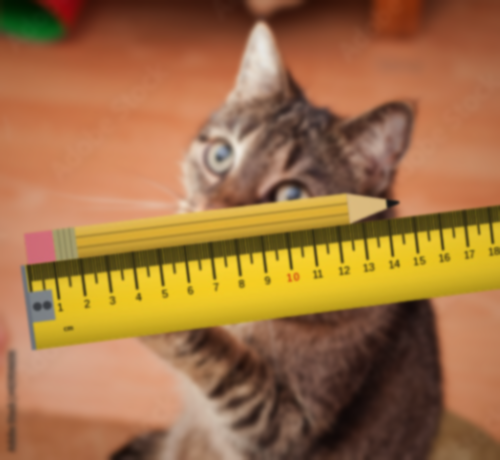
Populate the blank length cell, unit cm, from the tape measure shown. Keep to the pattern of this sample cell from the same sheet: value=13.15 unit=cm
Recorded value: value=14.5 unit=cm
